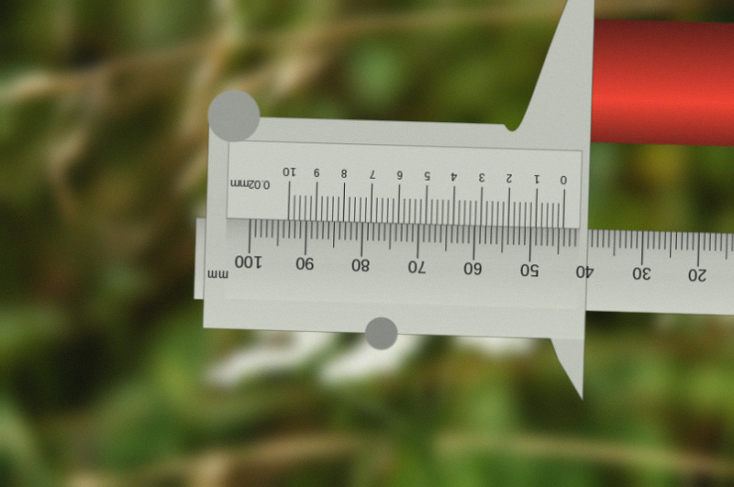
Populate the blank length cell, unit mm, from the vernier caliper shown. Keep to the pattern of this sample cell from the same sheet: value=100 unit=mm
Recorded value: value=44.2 unit=mm
